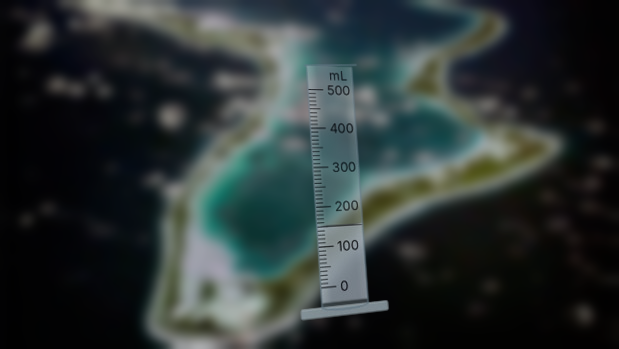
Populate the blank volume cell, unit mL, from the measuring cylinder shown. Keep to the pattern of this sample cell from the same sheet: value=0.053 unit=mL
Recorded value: value=150 unit=mL
